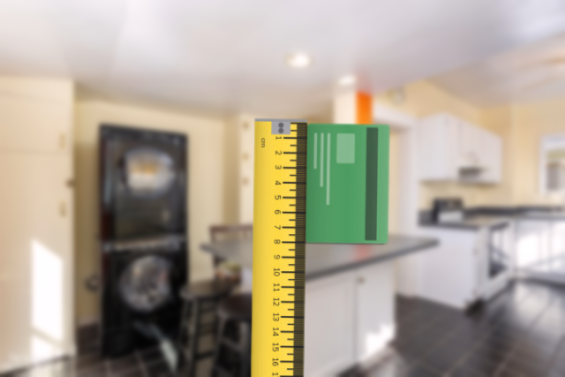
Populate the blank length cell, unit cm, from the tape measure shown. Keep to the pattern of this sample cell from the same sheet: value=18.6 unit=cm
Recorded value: value=8 unit=cm
